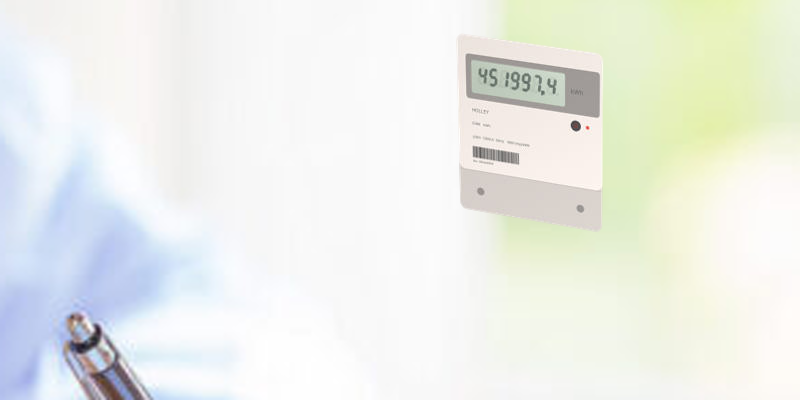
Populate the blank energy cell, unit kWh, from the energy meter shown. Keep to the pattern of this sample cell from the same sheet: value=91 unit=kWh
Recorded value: value=451997.4 unit=kWh
